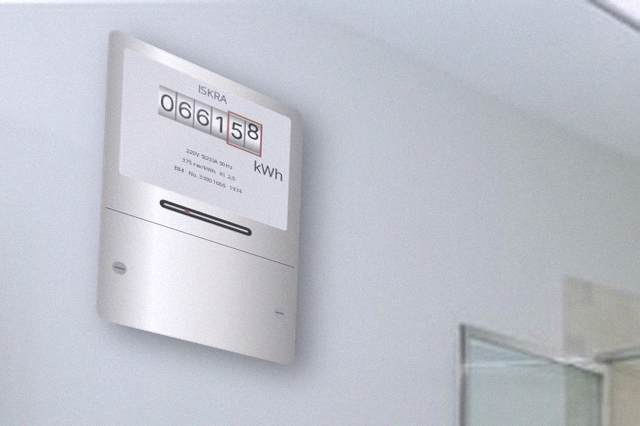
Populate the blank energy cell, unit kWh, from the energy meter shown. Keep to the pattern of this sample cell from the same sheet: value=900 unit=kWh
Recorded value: value=661.58 unit=kWh
